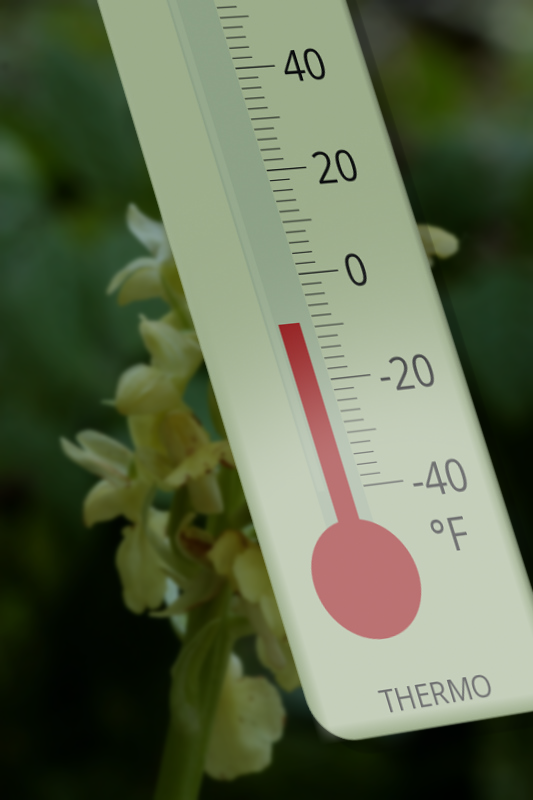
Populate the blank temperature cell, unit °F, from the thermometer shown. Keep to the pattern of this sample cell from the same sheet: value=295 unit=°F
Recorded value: value=-9 unit=°F
